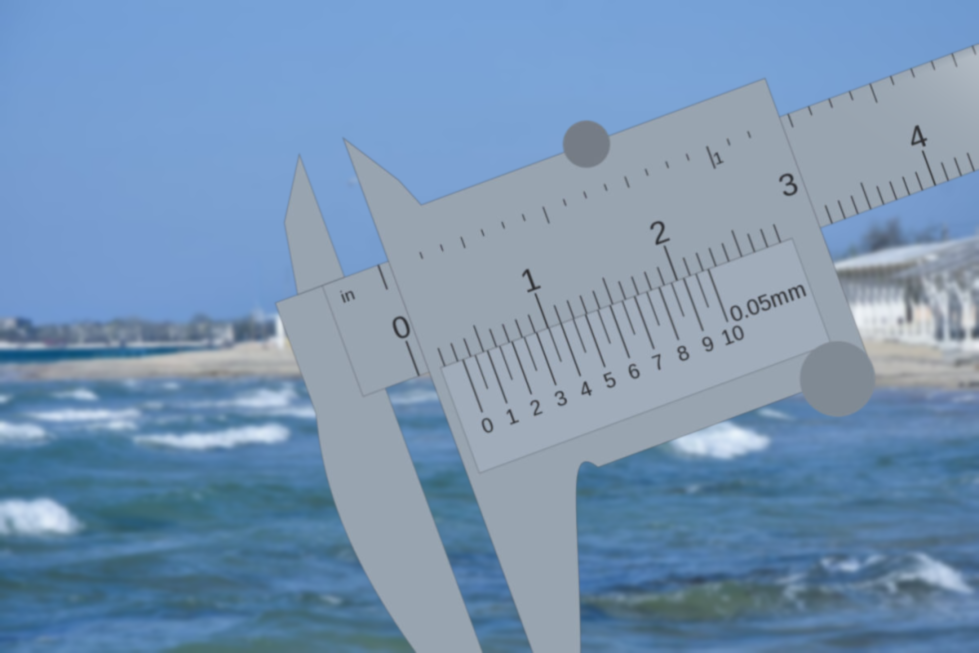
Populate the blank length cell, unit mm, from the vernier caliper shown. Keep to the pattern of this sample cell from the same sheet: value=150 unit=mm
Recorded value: value=3.4 unit=mm
